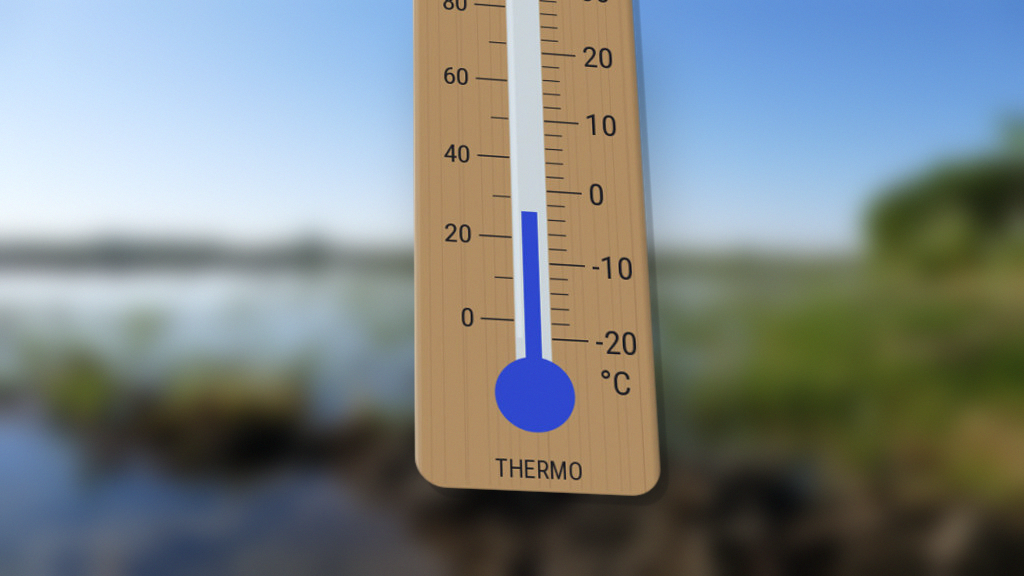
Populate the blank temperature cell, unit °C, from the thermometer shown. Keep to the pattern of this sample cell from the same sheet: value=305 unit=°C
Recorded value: value=-3 unit=°C
